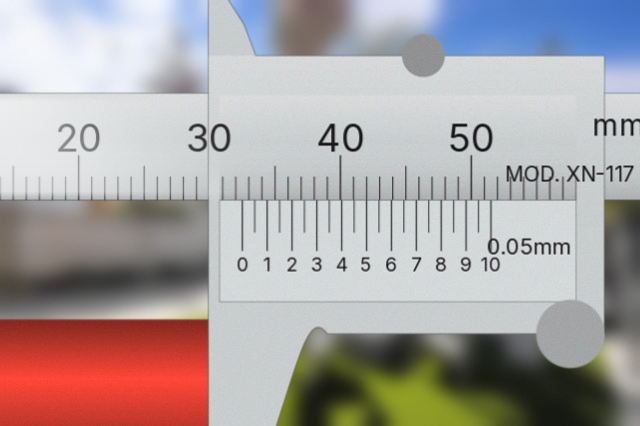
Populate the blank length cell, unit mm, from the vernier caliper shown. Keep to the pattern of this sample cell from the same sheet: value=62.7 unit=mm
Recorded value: value=32.5 unit=mm
